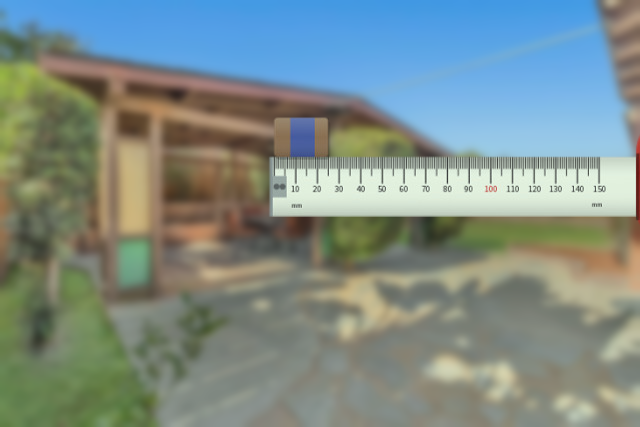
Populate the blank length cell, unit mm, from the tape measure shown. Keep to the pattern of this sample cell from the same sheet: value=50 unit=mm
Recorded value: value=25 unit=mm
